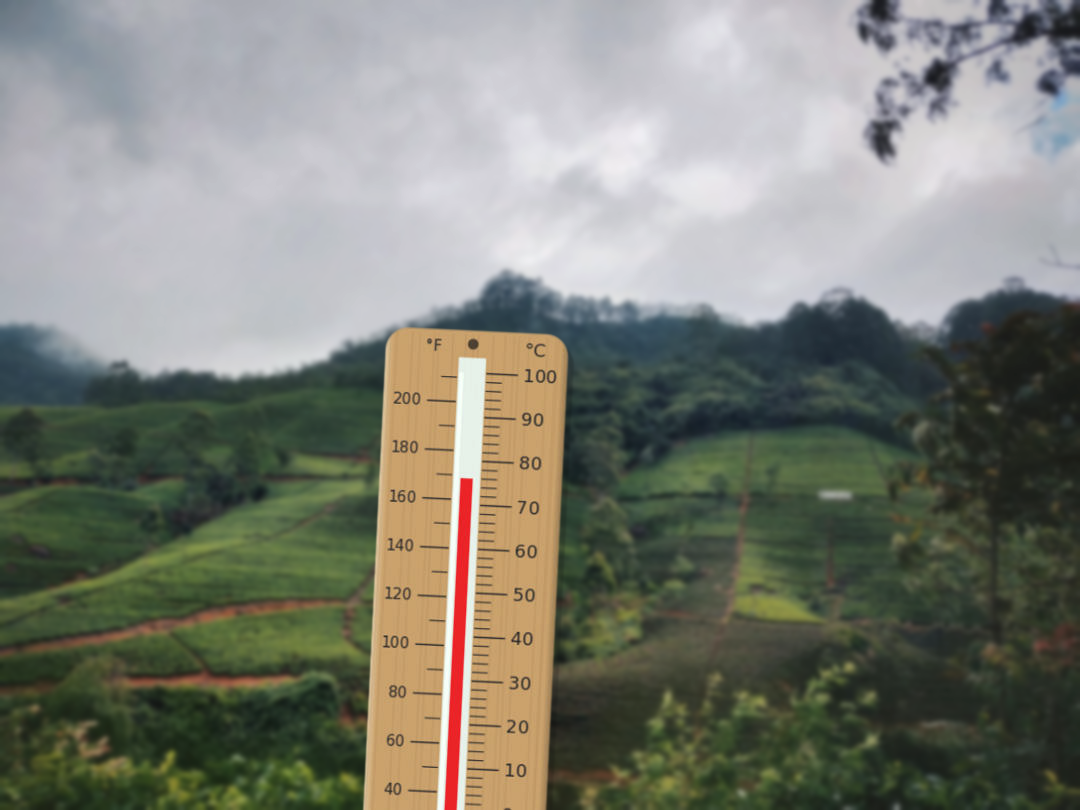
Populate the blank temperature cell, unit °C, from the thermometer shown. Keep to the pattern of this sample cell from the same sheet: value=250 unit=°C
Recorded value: value=76 unit=°C
